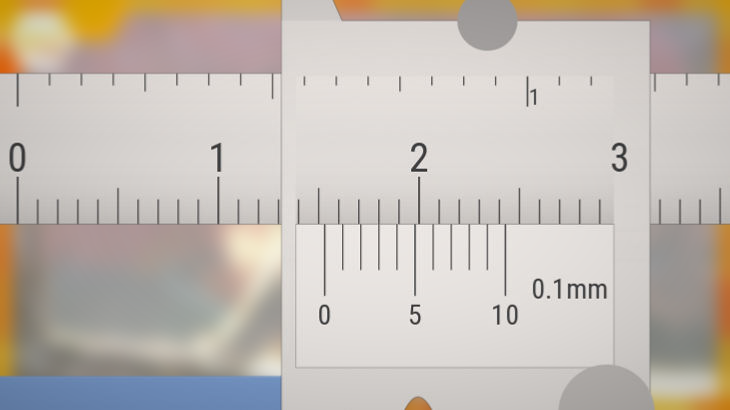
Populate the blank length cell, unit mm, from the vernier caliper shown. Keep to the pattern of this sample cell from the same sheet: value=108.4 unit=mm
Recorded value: value=15.3 unit=mm
